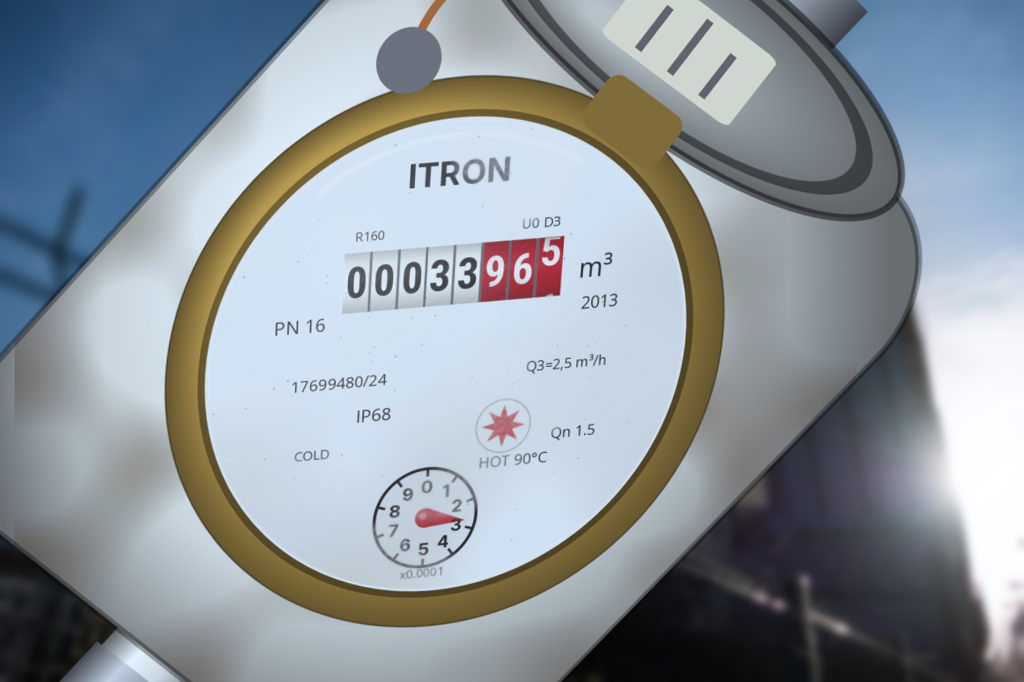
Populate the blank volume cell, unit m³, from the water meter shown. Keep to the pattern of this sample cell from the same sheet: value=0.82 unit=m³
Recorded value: value=33.9652 unit=m³
